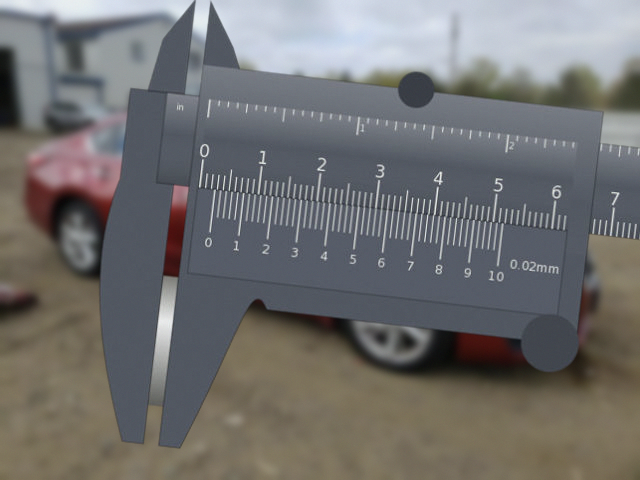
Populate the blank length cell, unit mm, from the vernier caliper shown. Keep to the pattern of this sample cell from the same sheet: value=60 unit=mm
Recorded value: value=2.6 unit=mm
